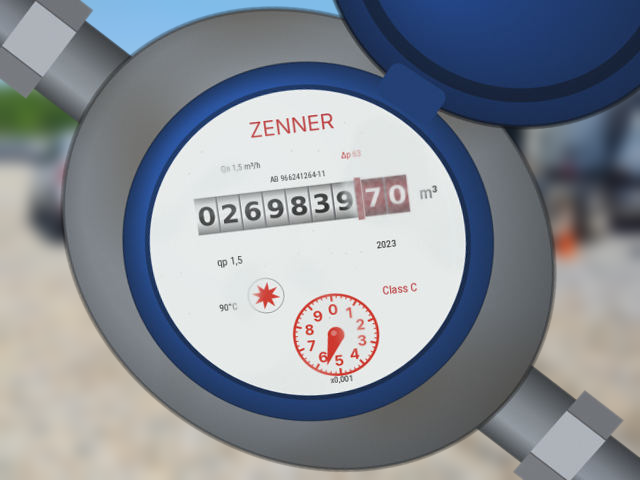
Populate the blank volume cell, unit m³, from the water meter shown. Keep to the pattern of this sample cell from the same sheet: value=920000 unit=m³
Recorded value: value=269839.705 unit=m³
